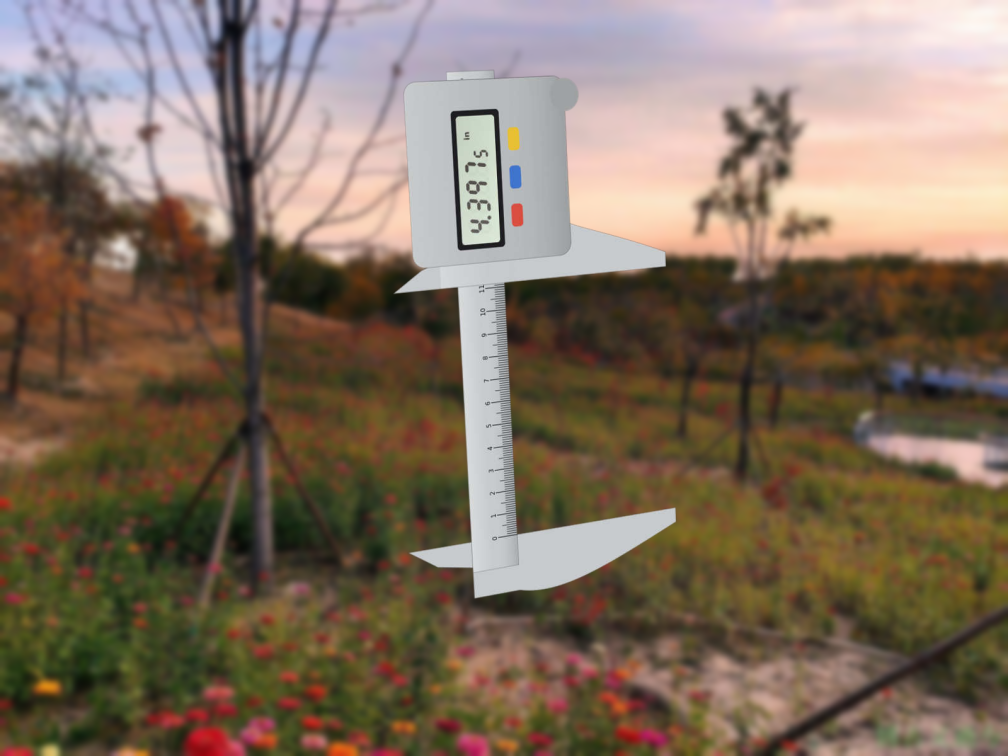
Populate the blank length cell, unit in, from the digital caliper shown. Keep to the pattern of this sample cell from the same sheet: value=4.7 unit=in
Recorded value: value=4.3975 unit=in
